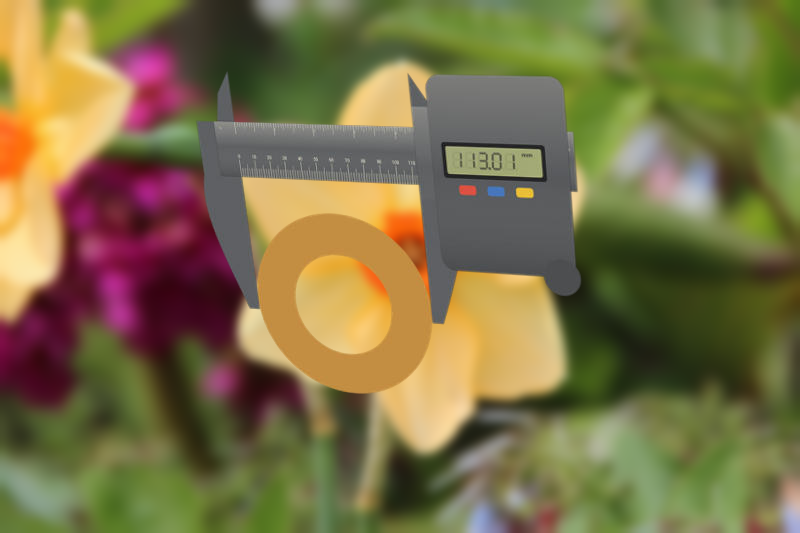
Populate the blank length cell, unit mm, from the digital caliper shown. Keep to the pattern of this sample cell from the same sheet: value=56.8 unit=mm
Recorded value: value=113.01 unit=mm
